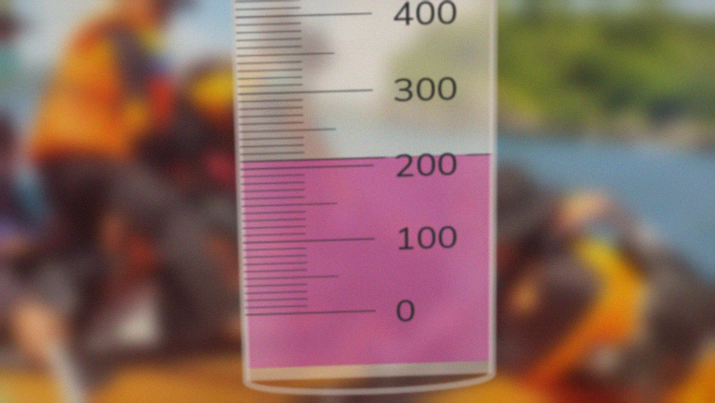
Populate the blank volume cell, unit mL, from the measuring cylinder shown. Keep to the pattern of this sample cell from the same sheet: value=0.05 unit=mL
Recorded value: value=210 unit=mL
